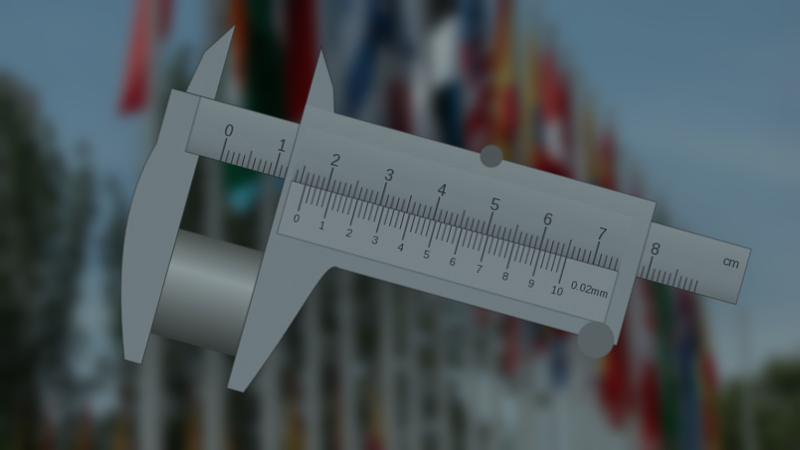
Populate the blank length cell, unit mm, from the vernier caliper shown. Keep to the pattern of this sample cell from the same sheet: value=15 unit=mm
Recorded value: value=16.0 unit=mm
